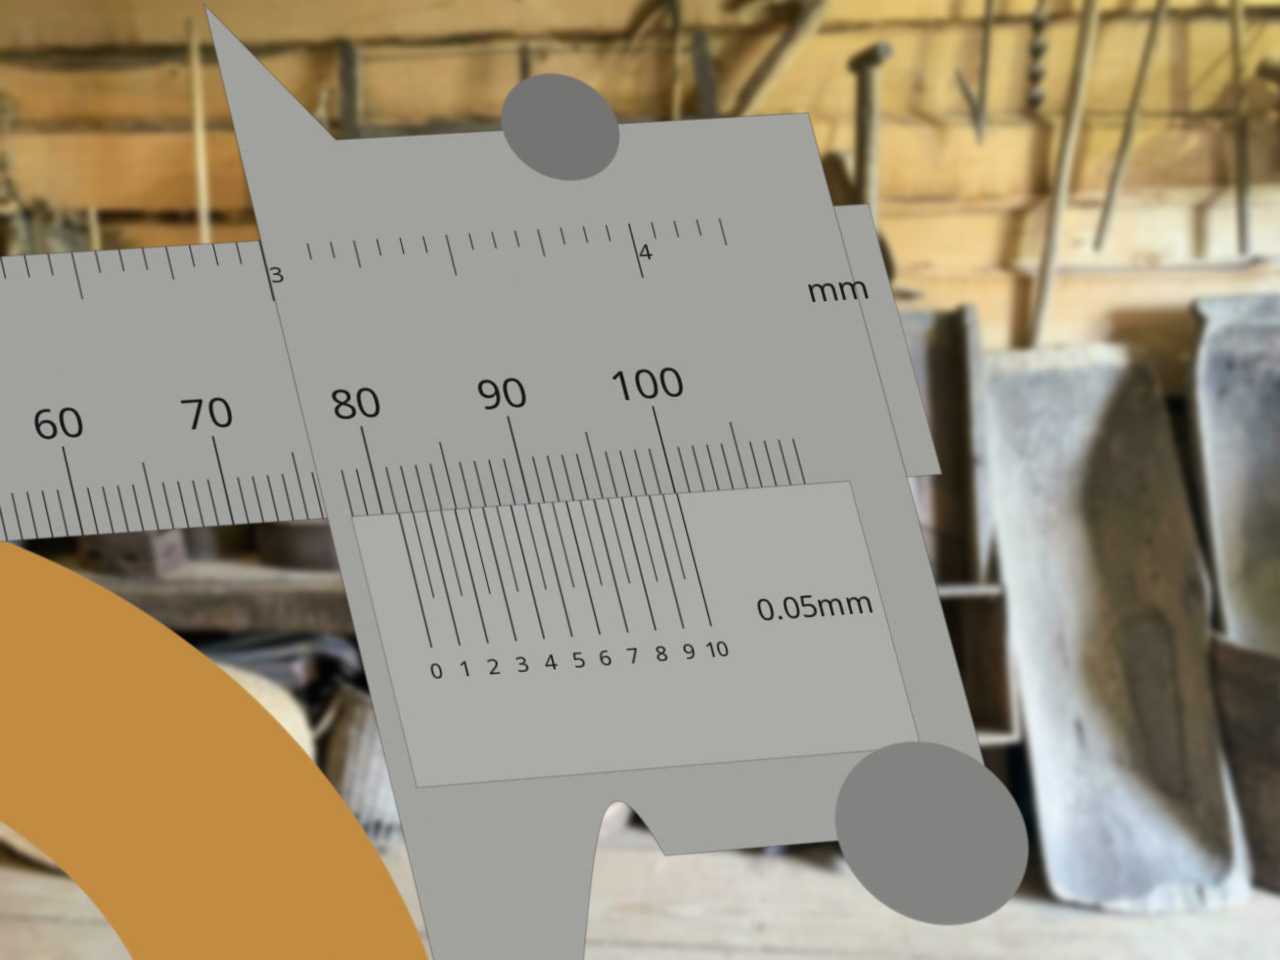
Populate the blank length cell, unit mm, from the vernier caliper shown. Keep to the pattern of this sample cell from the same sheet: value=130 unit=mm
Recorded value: value=81.1 unit=mm
